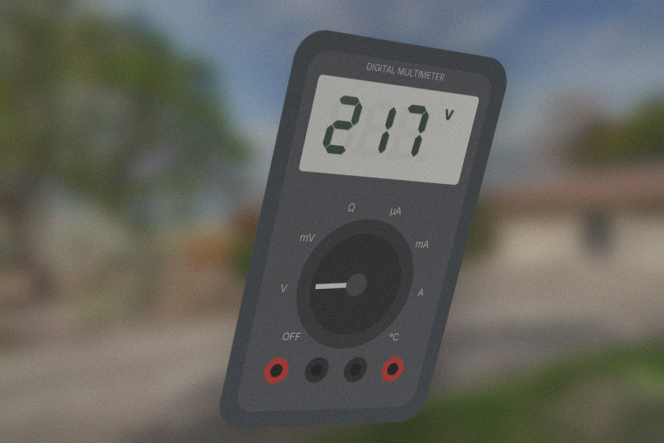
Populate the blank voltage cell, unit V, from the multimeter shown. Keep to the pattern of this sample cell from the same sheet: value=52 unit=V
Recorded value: value=217 unit=V
